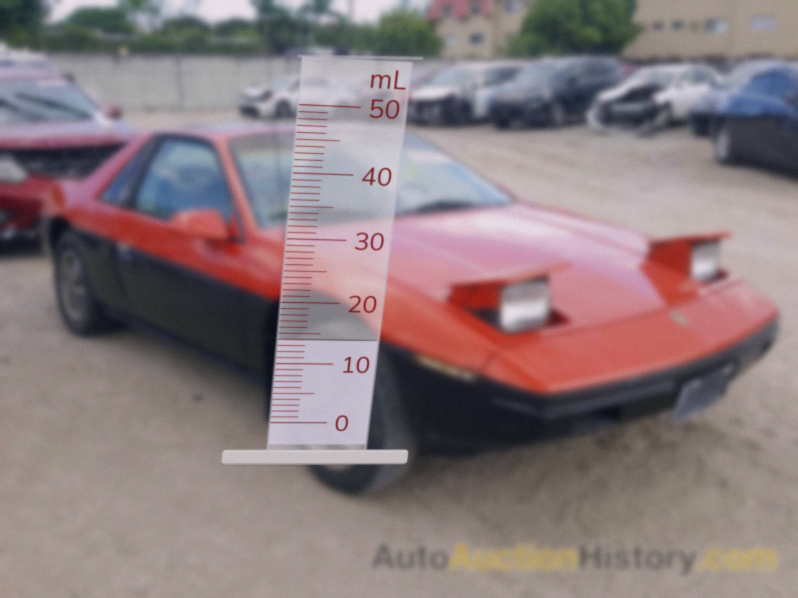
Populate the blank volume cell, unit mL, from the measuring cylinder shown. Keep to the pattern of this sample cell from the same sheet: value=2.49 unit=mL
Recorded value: value=14 unit=mL
